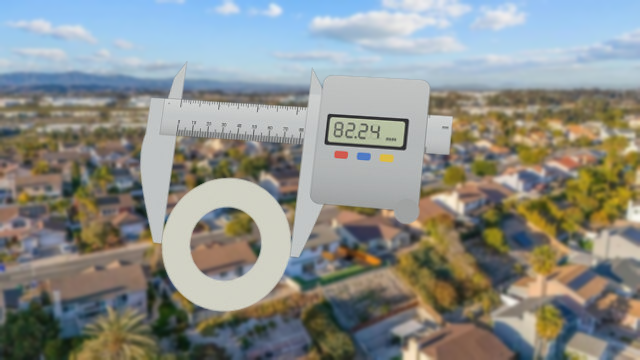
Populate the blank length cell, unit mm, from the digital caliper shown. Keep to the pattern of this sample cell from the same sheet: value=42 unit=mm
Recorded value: value=82.24 unit=mm
